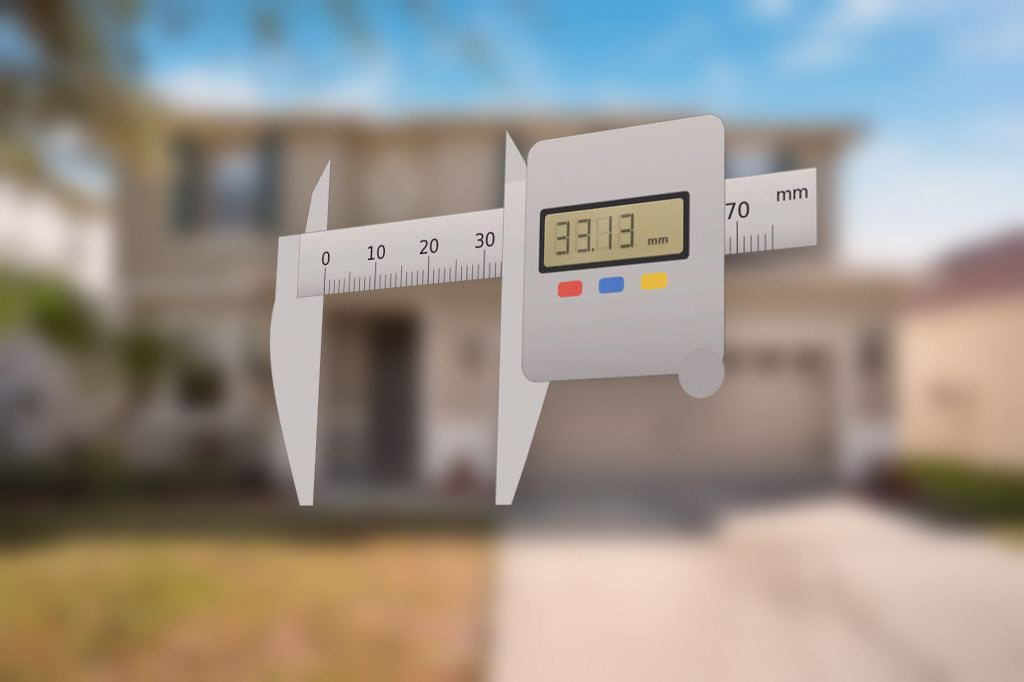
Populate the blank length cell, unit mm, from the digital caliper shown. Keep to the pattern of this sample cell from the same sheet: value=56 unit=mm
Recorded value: value=33.13 unit=mm
